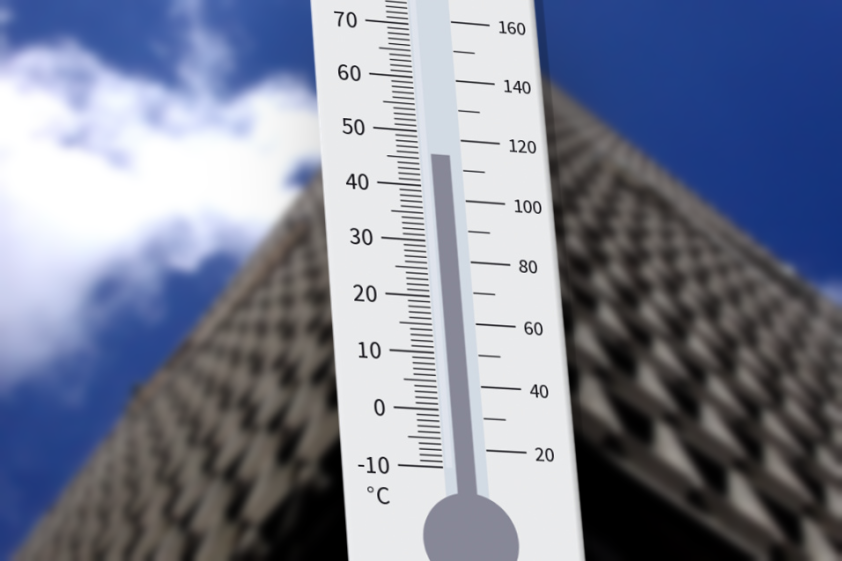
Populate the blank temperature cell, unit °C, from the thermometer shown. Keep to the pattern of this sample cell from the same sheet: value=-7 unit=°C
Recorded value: value=46 unit=°C
